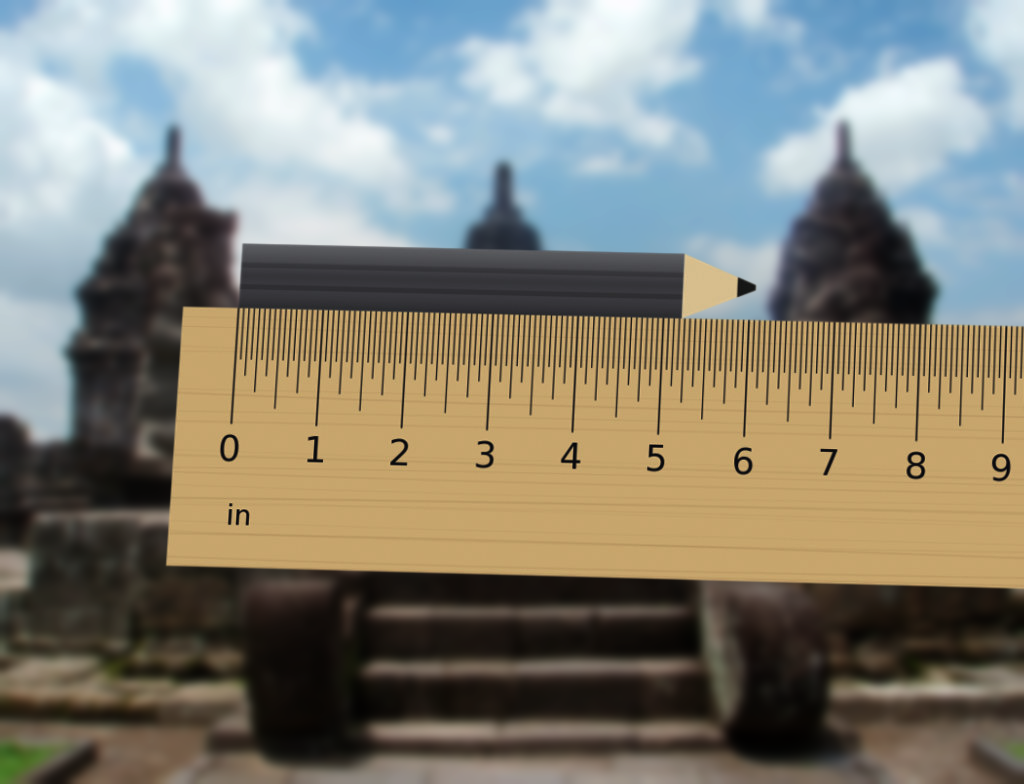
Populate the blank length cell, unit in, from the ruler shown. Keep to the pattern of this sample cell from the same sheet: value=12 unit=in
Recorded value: value=6.0625 unit=in
